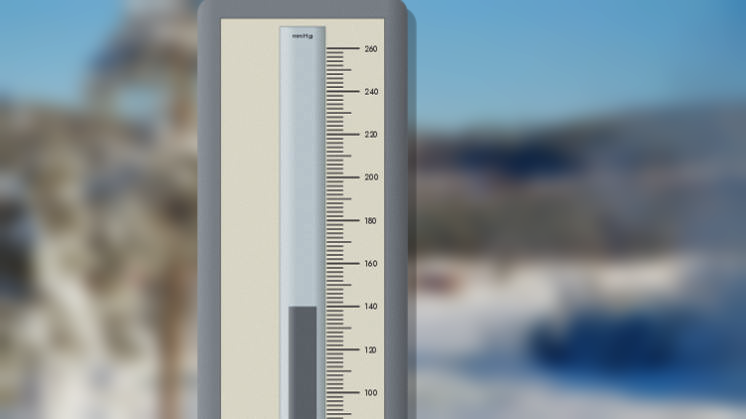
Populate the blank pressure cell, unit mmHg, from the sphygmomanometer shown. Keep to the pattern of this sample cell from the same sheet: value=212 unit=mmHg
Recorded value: value=140 unit=mmHg
